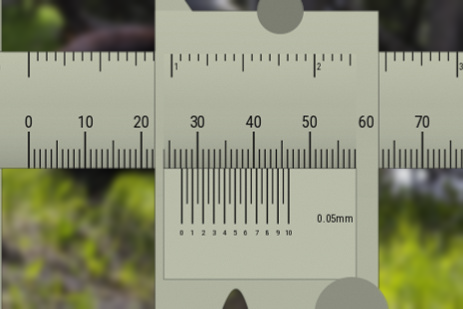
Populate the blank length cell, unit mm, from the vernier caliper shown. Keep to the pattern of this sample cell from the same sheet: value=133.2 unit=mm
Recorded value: value=27.2 unit=mm
